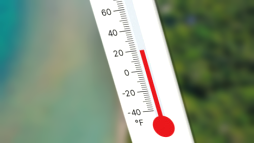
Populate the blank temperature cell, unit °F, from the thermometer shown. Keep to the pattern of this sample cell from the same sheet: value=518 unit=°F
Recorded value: value=20 unit=°F
